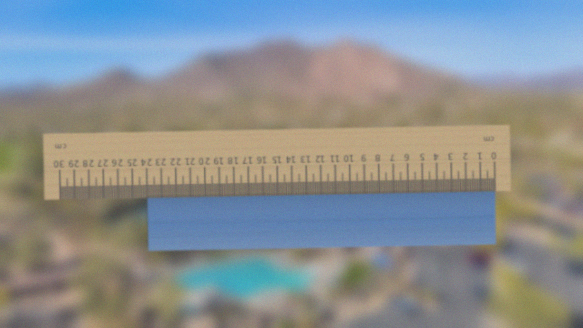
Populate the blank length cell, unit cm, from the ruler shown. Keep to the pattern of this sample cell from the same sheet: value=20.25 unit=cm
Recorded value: value=24 unit=cm
